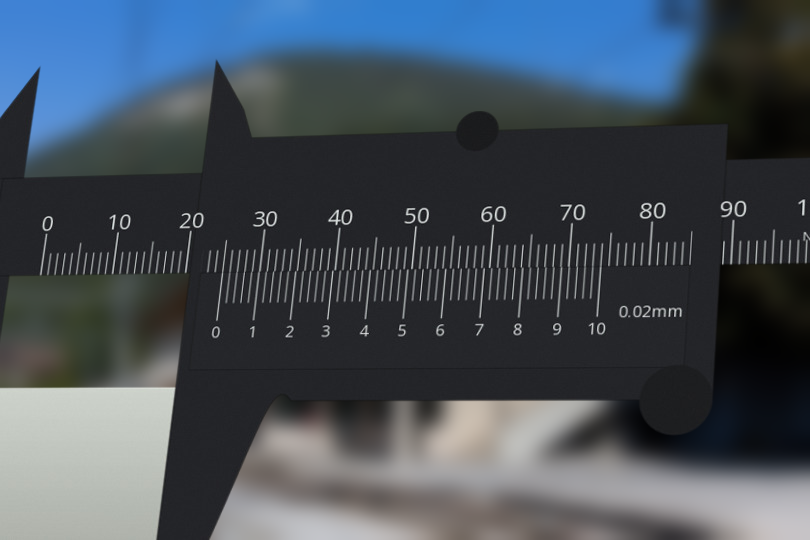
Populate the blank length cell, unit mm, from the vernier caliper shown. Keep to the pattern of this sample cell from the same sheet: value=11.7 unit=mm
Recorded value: value=25.0 unit=mm
